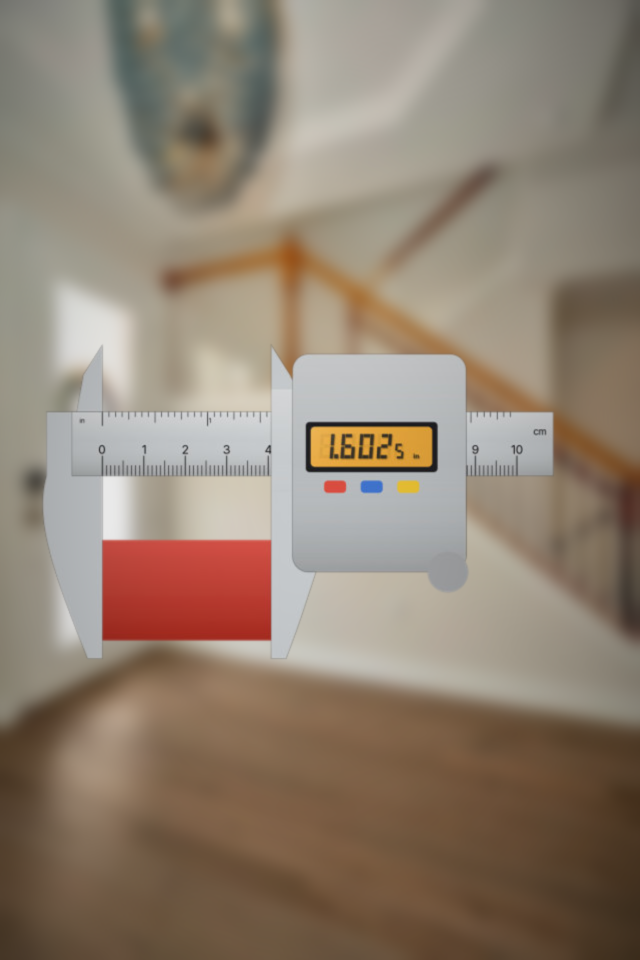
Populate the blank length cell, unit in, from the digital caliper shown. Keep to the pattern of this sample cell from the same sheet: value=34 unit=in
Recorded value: value=1.6025 unit=in
